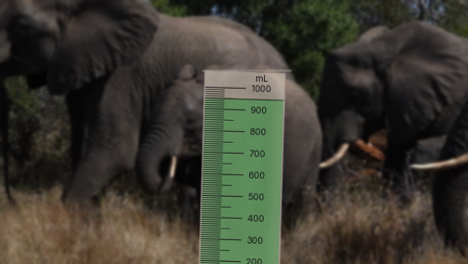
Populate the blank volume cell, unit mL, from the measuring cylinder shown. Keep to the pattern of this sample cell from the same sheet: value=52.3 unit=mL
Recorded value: value=950 unit=mL
